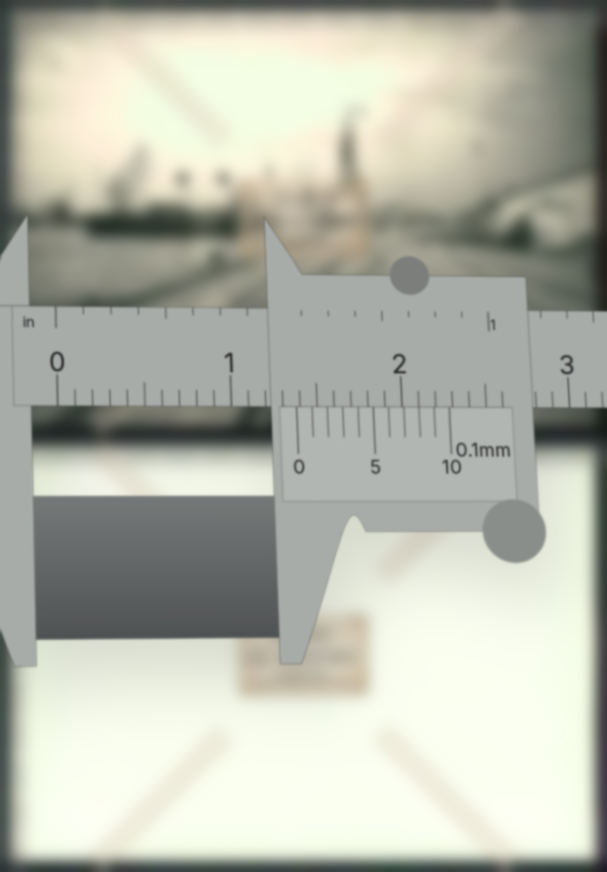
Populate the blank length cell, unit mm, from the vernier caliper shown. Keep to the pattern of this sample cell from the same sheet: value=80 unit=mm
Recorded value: value=13.8 unit=mm
